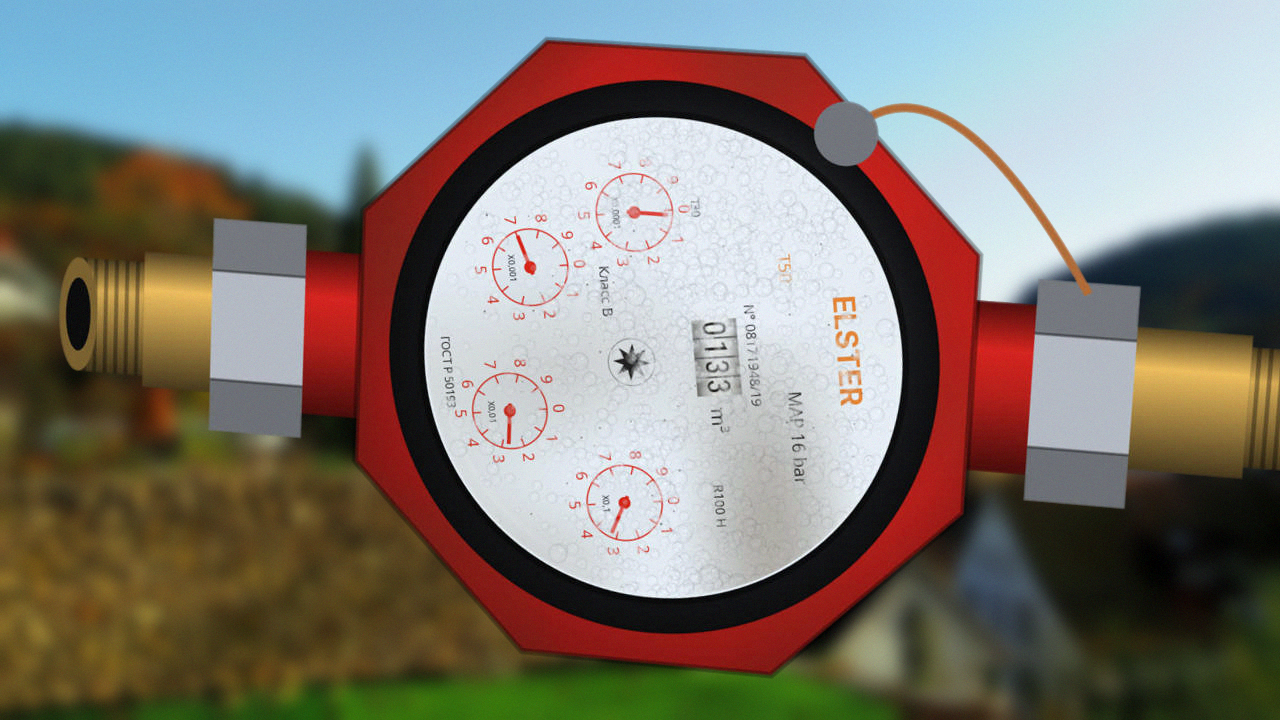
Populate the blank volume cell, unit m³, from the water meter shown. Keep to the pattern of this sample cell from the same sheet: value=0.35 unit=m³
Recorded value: value=133.3270 unit=m³
